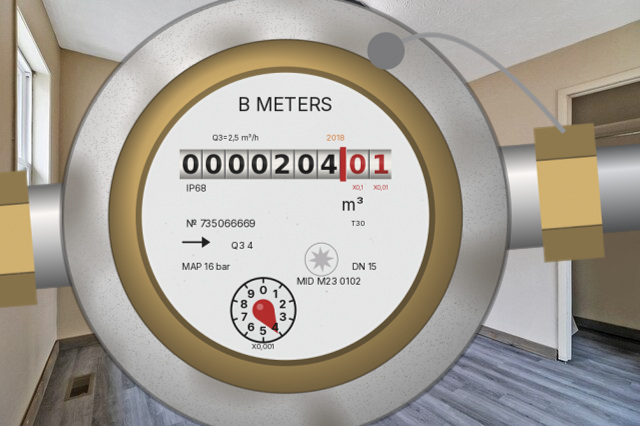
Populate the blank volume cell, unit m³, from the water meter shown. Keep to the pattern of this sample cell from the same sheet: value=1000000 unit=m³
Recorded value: value=204.014 unit=m³
